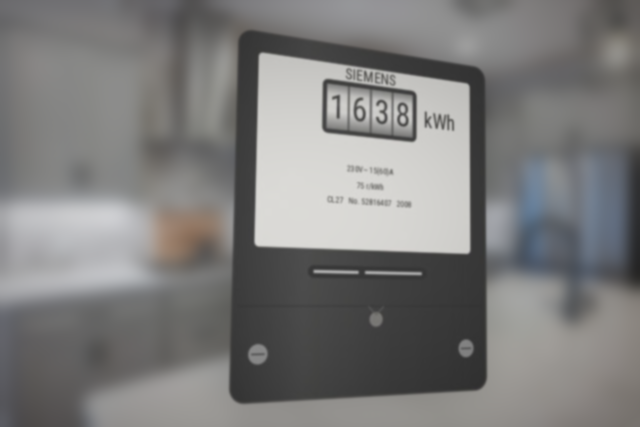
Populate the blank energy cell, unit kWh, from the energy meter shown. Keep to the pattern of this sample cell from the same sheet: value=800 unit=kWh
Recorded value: value=1638 unit=kWh
